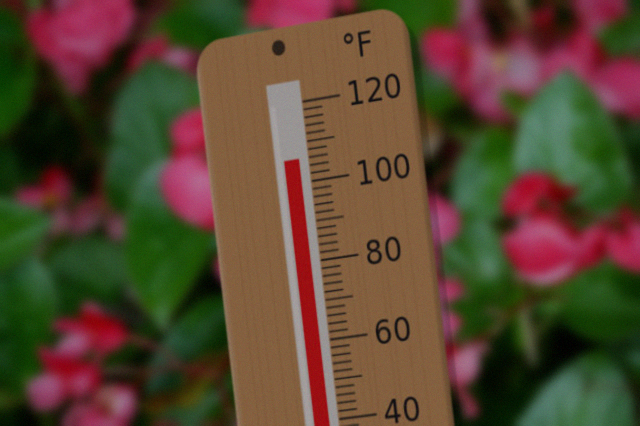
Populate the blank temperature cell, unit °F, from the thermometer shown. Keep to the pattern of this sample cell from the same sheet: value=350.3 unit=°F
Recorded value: value=106 unit=°F
